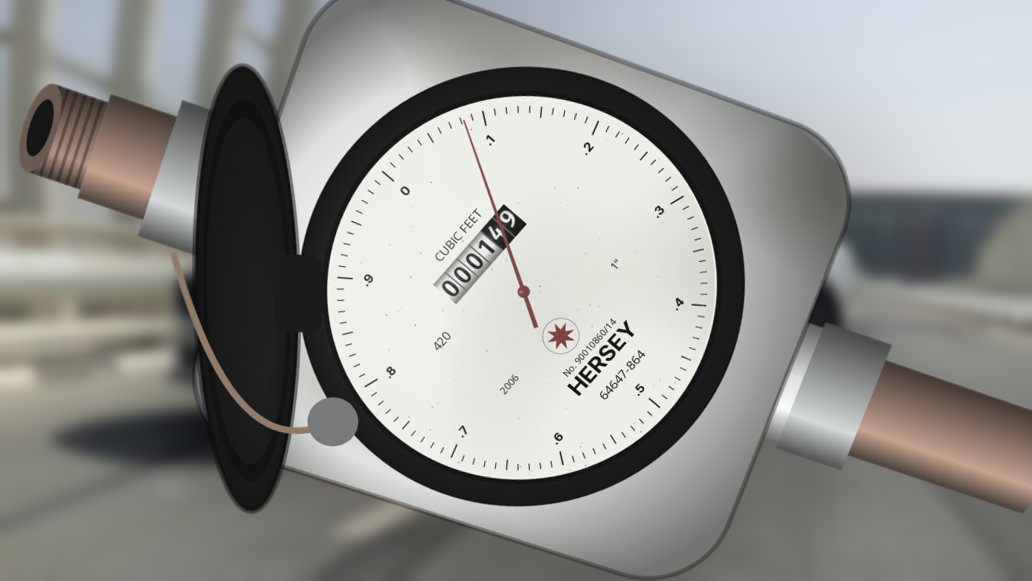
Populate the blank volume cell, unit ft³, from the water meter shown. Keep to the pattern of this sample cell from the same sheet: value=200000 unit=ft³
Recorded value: value=149.08 unit=ft³
